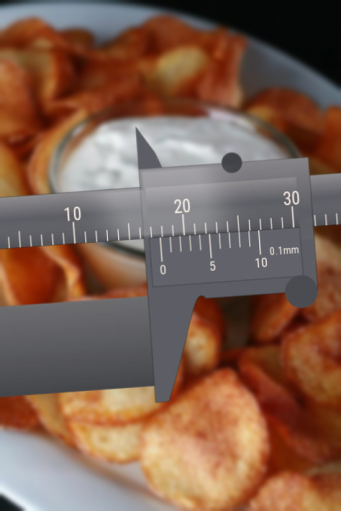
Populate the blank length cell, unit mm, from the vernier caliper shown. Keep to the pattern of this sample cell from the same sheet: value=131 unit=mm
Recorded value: value=17.8 unit=mm
